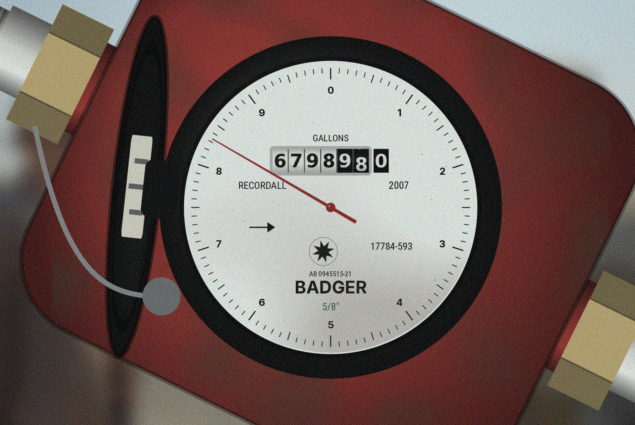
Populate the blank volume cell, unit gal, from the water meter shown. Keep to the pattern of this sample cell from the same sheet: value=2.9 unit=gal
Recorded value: value=6798978.3 unit=gal
